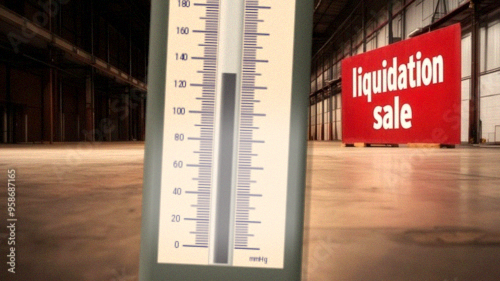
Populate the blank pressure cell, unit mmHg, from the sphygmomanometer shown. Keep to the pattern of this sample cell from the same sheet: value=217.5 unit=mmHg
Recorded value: value=130 unit=mmHg
